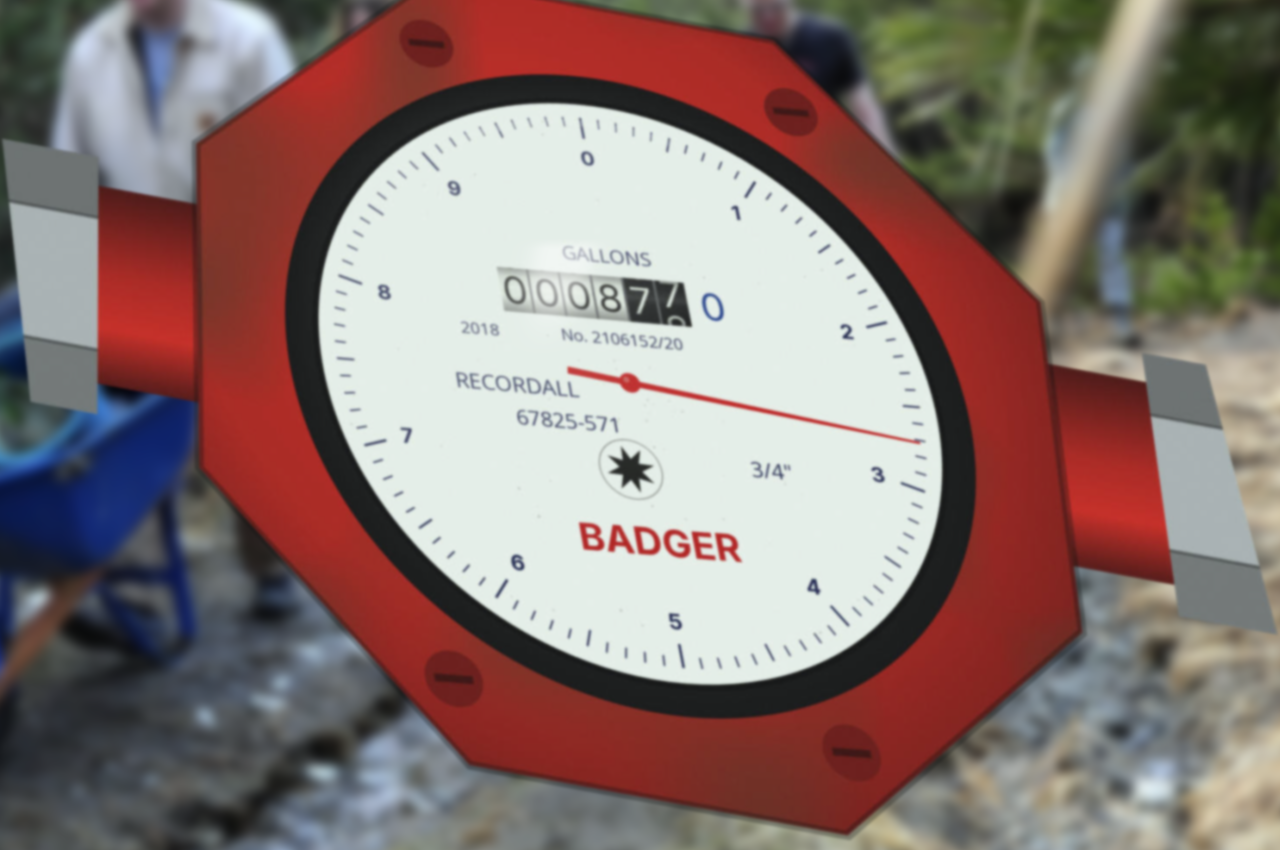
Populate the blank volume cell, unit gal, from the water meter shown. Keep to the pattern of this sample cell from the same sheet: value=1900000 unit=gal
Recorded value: value=8772.7 unit=gal
